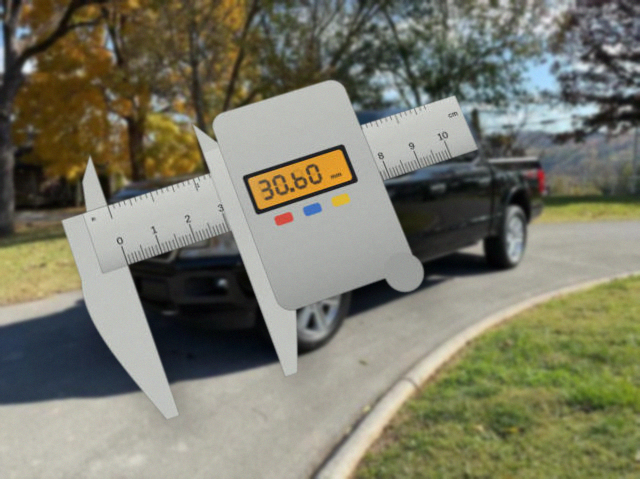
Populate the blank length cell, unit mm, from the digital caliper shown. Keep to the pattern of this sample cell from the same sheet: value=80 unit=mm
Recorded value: value=30.60 unit=mm
